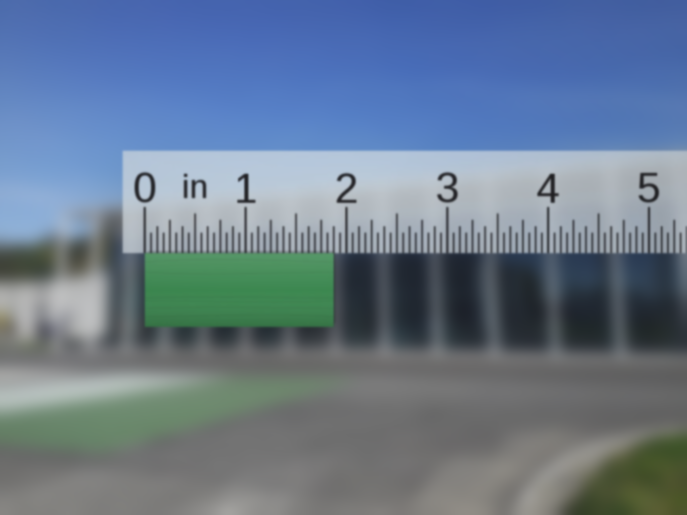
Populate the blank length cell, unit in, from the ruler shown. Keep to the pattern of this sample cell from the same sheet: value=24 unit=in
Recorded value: value=1.875 unit=in
